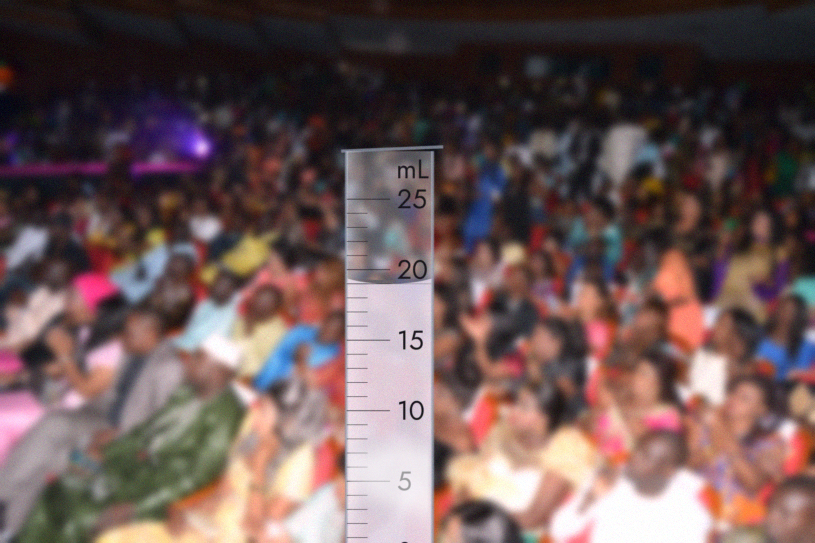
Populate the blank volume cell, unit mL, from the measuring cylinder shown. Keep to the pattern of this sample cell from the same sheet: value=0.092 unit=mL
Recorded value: value=19 unit=mL
